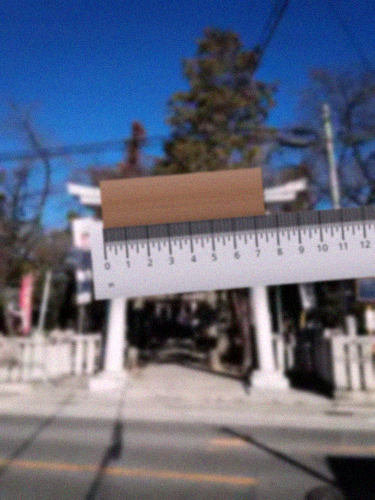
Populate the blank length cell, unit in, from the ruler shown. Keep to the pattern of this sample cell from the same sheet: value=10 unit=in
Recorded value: value=7.5 unit=in
